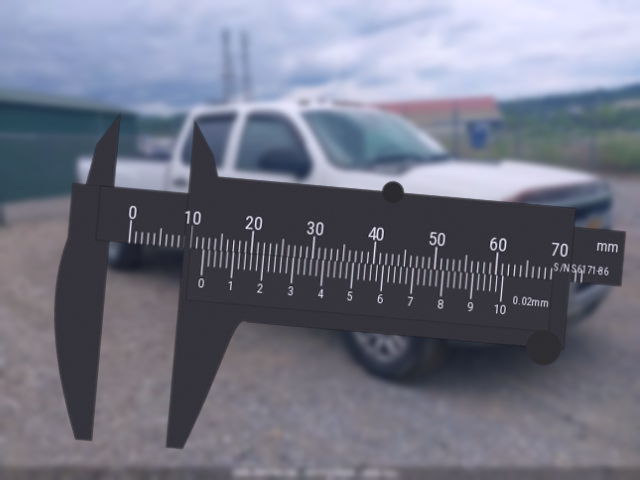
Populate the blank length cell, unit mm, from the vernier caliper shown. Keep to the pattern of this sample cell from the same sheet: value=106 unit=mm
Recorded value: value=12.2 unit=mm
